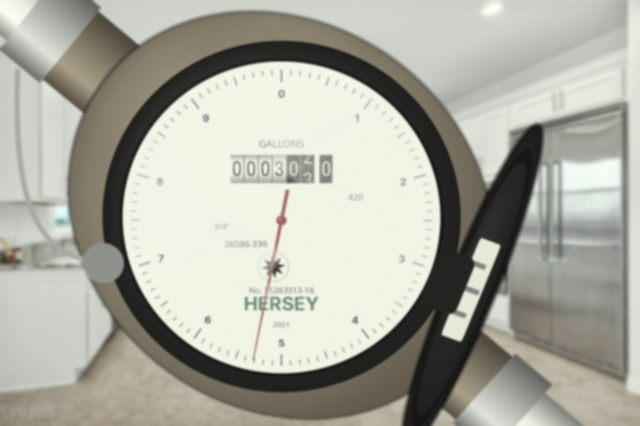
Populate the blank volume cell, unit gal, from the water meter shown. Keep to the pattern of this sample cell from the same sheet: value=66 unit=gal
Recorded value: value=3025.3 unit=gal
